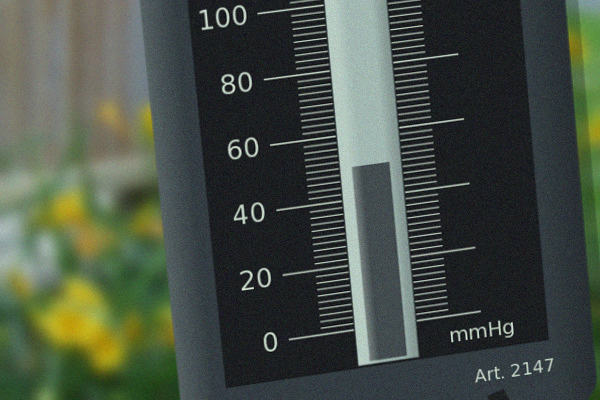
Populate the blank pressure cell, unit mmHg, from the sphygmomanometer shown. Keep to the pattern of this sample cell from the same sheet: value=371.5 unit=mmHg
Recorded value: value=50 unit=mmHg
